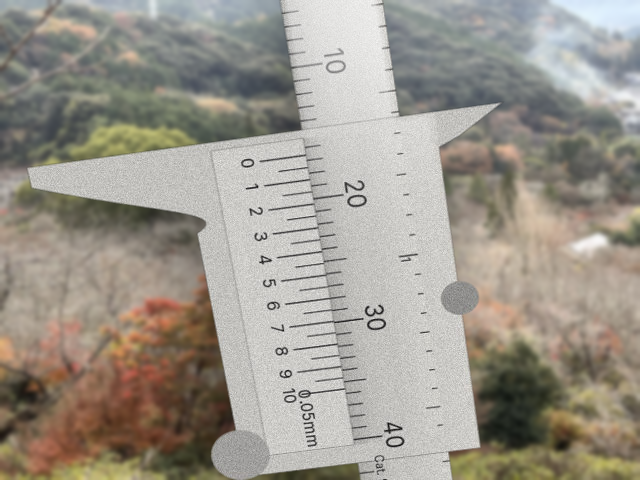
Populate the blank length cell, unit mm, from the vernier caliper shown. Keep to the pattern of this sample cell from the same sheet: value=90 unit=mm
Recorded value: value=16.6 unit=mm
